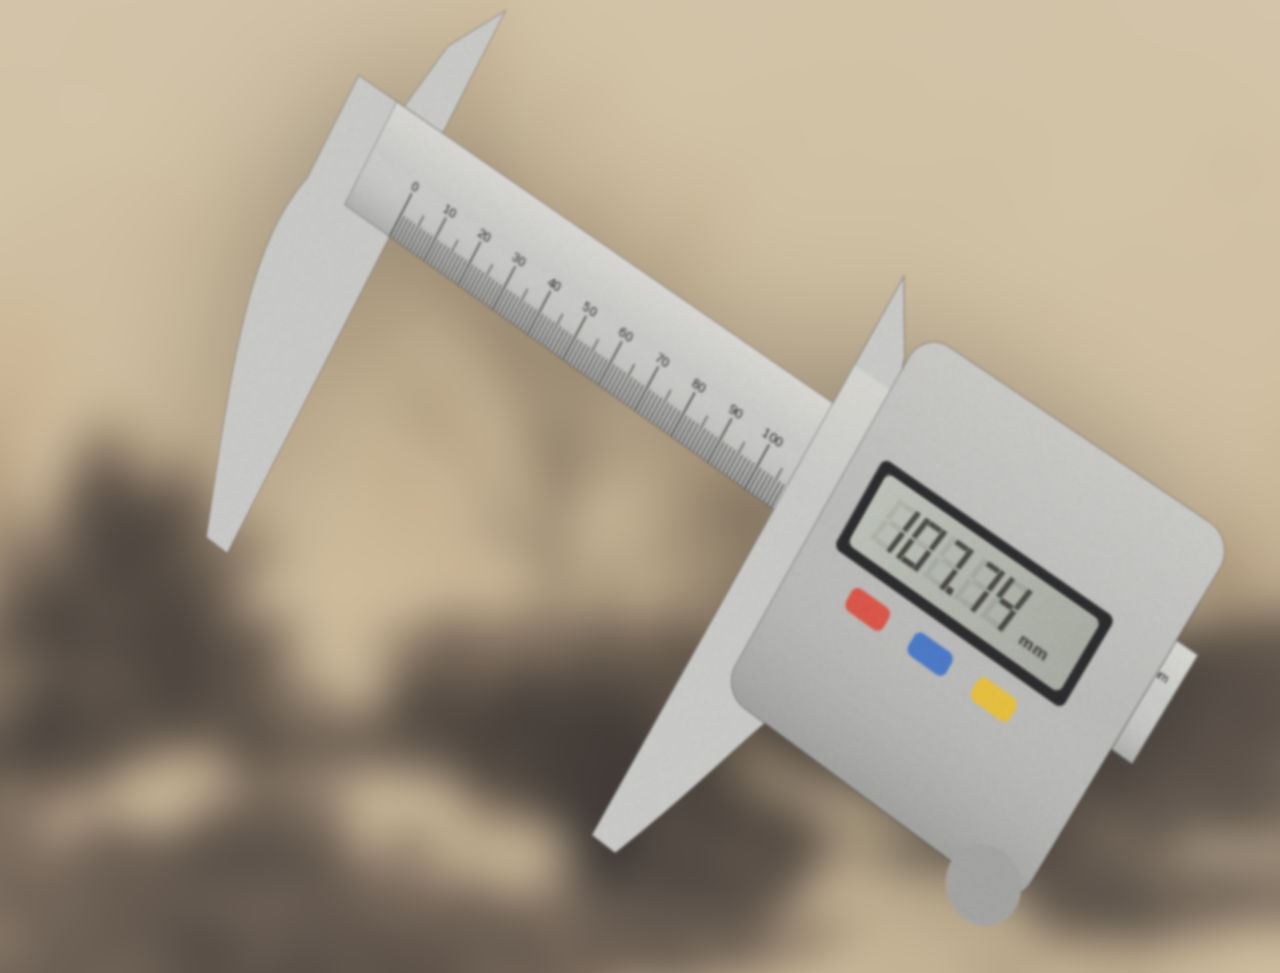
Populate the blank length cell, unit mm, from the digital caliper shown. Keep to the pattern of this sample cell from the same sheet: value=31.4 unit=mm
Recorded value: value=107.74 unit=mm
